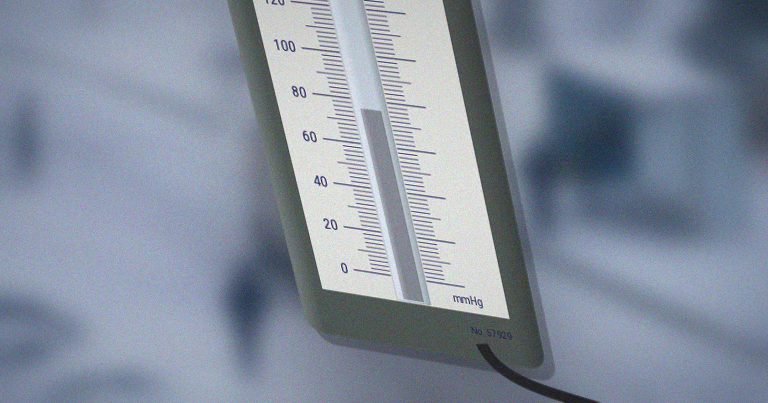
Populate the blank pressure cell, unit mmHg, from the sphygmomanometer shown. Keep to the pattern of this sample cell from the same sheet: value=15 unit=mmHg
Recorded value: value=76 unit=mmHg
